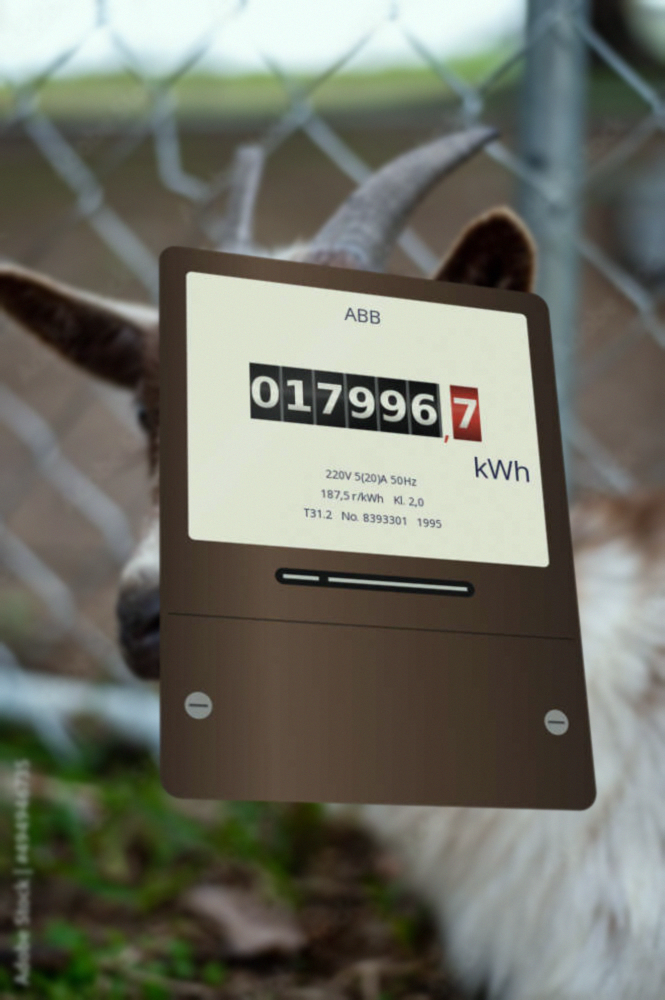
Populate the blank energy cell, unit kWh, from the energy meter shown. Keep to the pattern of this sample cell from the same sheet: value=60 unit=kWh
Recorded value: value=17996.7 unit=kWh
